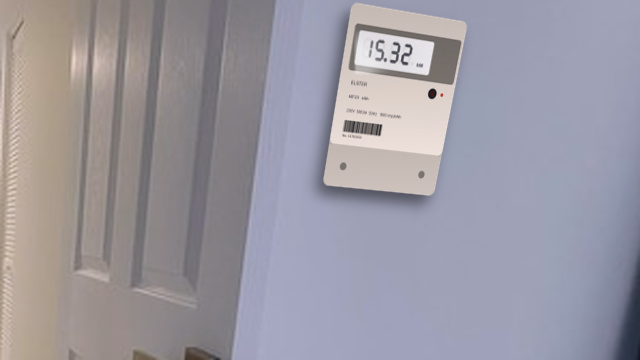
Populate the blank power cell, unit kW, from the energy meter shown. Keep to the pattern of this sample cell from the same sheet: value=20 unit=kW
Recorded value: value=15.32 unit=kW
